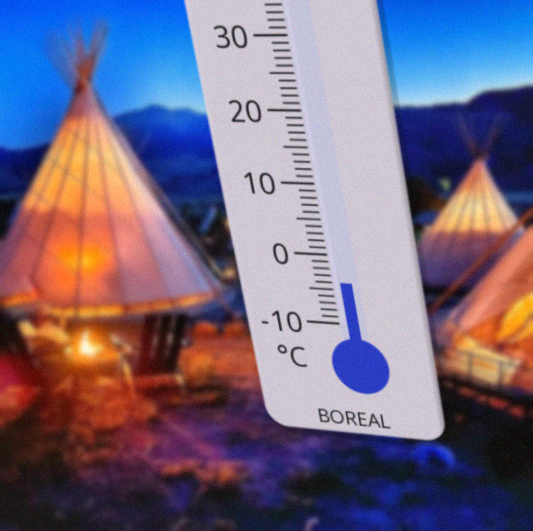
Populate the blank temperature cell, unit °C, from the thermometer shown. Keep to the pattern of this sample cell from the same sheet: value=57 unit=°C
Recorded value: value=-4 unit=°C
